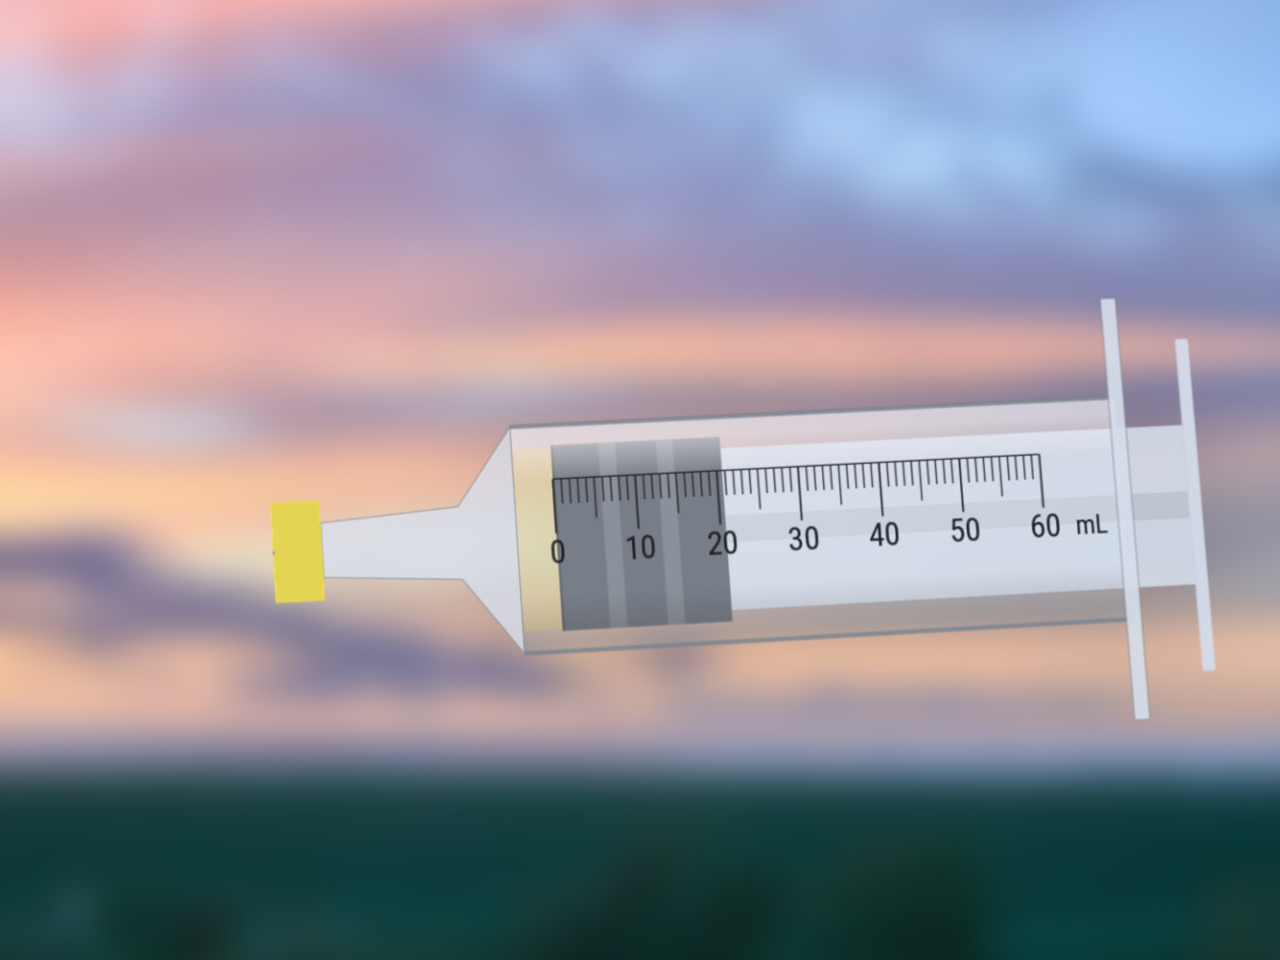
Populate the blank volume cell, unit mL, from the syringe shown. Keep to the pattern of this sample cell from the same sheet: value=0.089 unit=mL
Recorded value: value=0 unit=mL
